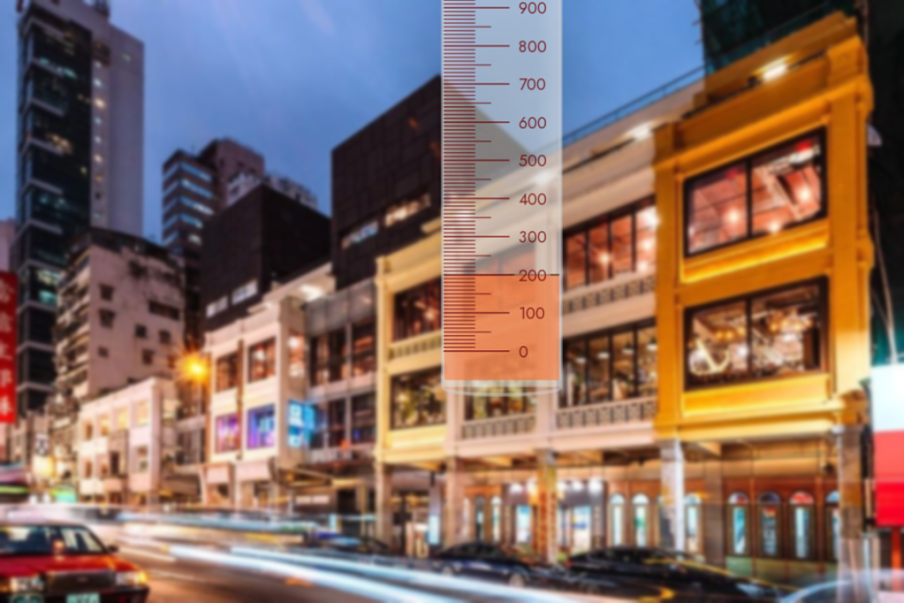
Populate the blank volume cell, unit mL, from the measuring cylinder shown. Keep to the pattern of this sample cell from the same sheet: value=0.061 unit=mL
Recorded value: value=200 unit=mL
